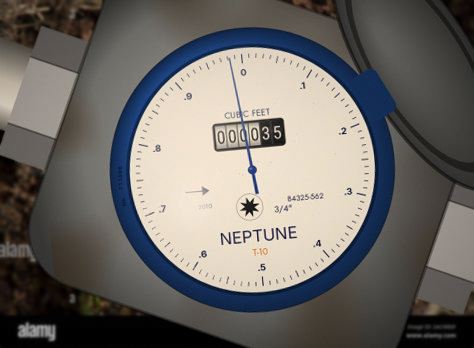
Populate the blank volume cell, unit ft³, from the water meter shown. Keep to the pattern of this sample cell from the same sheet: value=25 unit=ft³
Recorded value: value=34.98 unit=ft³
